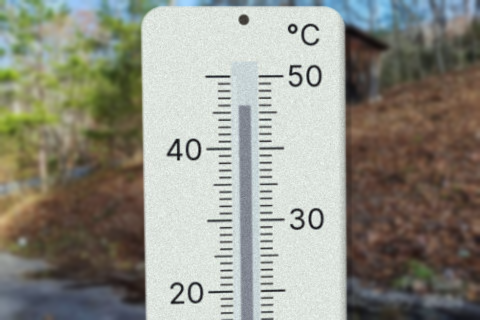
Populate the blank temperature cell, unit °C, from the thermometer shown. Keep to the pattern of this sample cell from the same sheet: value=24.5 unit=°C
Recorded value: value=46 unit=°C
